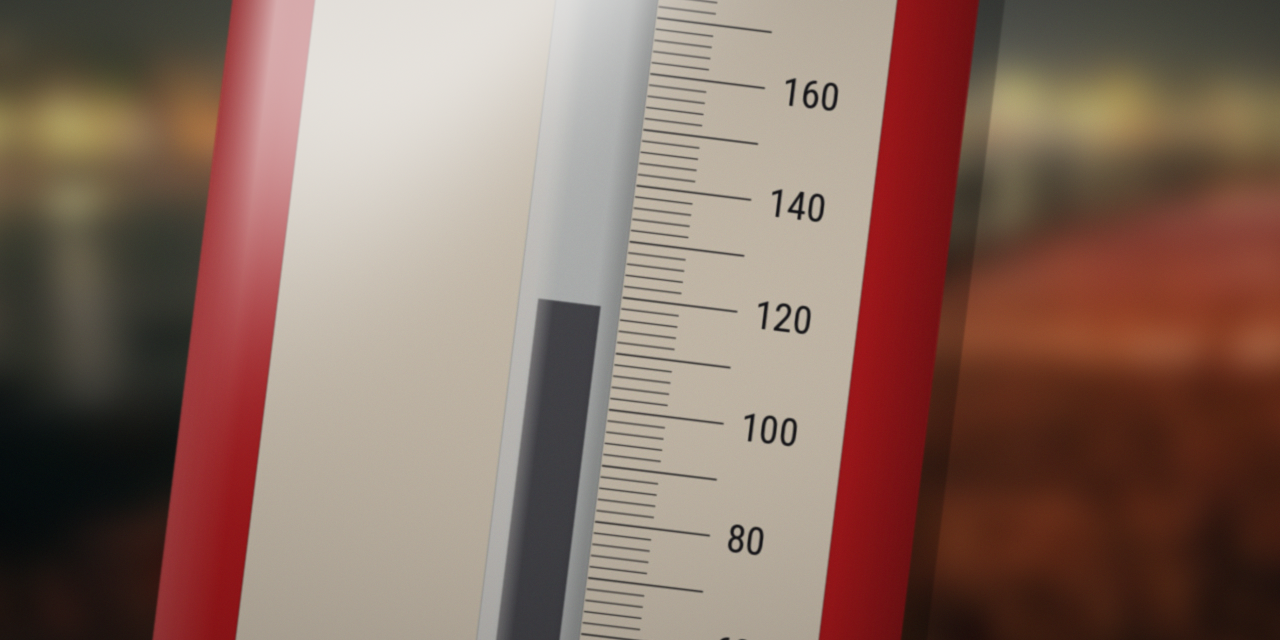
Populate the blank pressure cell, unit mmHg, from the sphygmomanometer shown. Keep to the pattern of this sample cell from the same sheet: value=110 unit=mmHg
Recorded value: value=118 unit=mmHg
